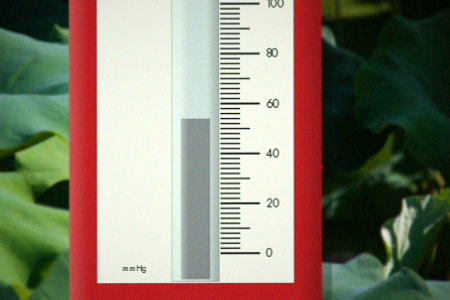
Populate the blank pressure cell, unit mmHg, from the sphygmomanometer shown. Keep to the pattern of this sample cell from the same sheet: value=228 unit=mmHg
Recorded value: value=54 unit=mmHg
